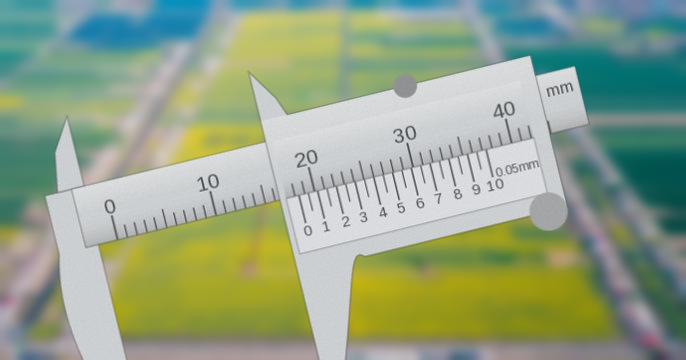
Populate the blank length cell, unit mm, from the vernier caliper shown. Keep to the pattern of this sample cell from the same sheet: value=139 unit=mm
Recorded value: value=18.4 unit=mm
